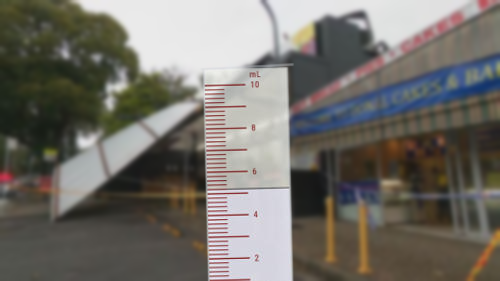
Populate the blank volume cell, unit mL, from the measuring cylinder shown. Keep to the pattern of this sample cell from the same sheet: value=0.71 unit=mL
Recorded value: value=5.2 unit=mL
